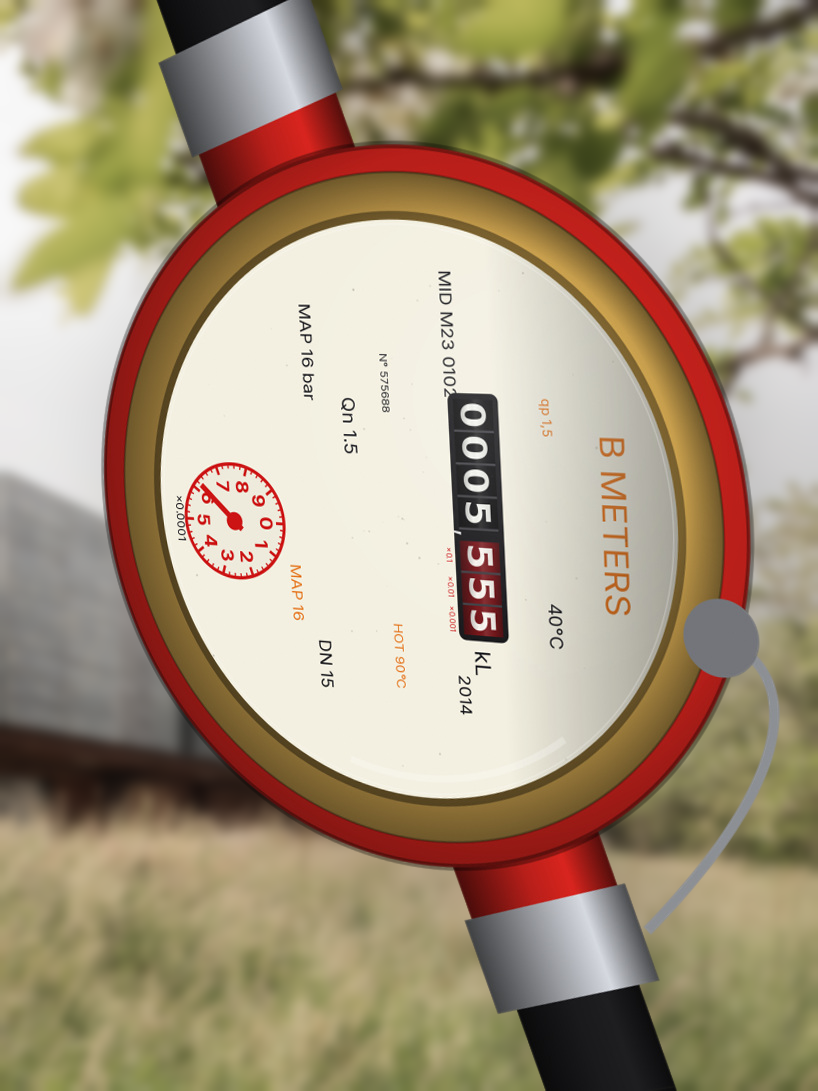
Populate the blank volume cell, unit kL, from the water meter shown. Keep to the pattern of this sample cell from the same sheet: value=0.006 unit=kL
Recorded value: value=5.5556 unit=kL
